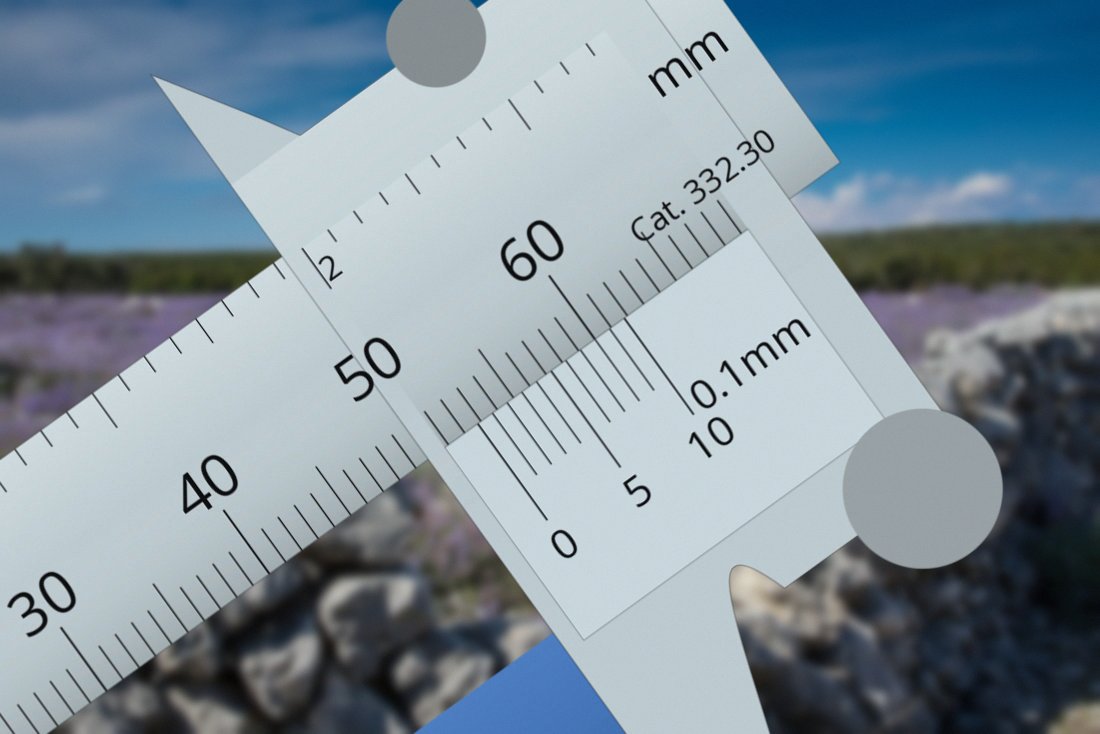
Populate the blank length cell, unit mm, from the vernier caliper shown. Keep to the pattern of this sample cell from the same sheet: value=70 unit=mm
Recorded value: value=52.8 unit=mm
